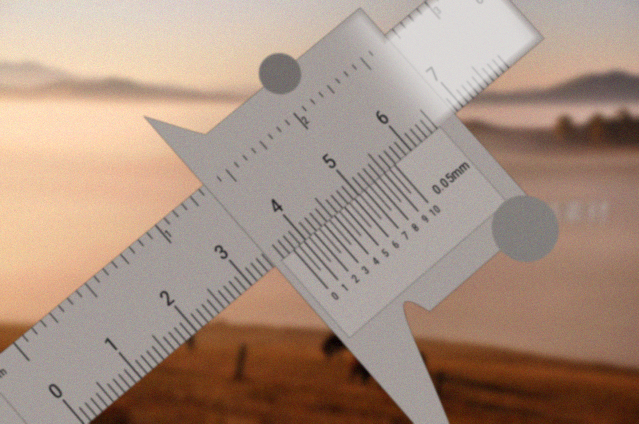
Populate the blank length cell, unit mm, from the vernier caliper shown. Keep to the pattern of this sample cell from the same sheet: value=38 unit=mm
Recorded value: value=37.8 unit=mm
